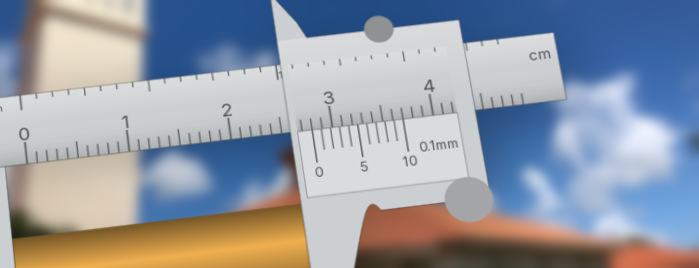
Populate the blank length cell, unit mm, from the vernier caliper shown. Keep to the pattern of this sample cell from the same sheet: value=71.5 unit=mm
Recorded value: value=28.0 unit=mm
